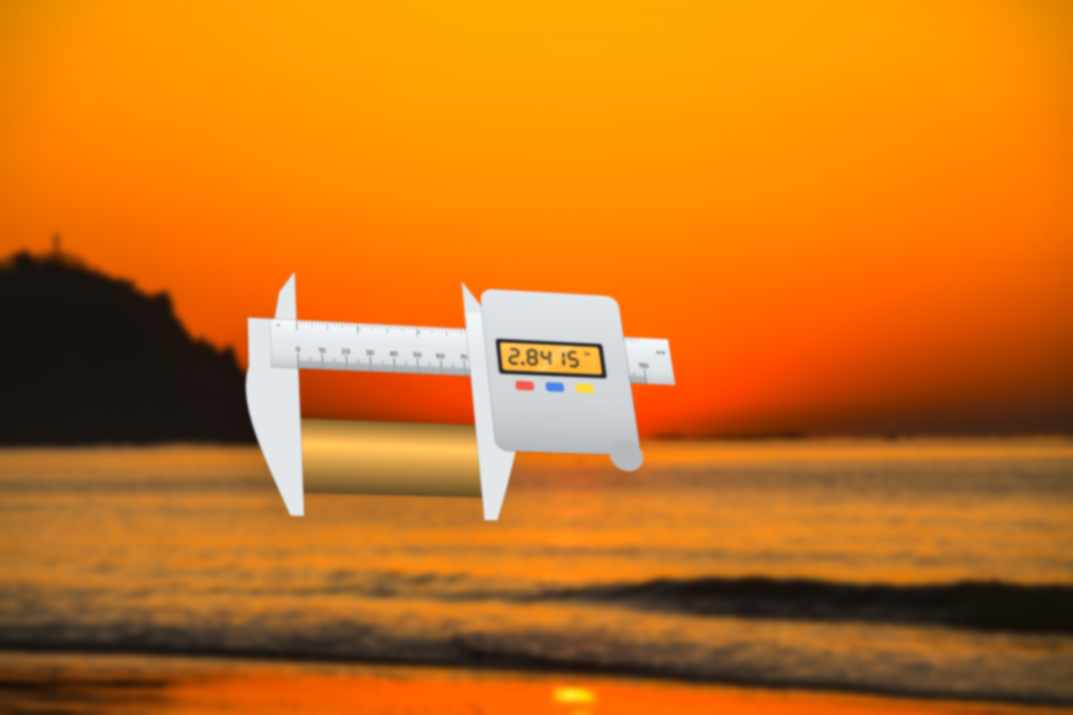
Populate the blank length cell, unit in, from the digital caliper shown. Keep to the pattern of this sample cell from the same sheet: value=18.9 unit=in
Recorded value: value=2.8415 unit=in
